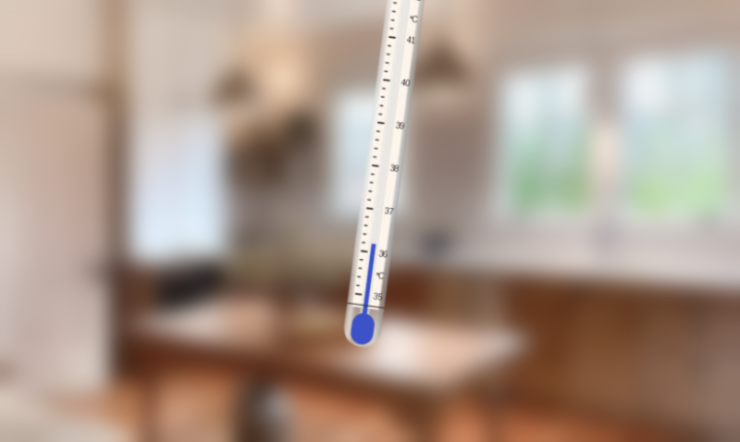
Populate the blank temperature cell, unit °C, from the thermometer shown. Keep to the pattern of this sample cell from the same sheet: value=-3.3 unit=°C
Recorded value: value=36.2 unit=°C
